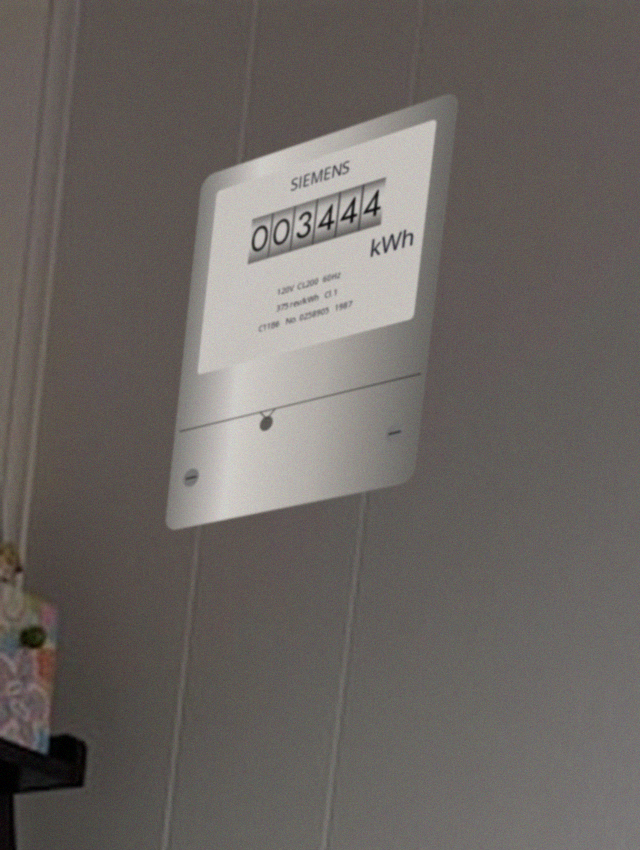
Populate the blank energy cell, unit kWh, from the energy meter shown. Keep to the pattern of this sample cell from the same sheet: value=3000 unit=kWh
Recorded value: value=3444 unit=kWh
